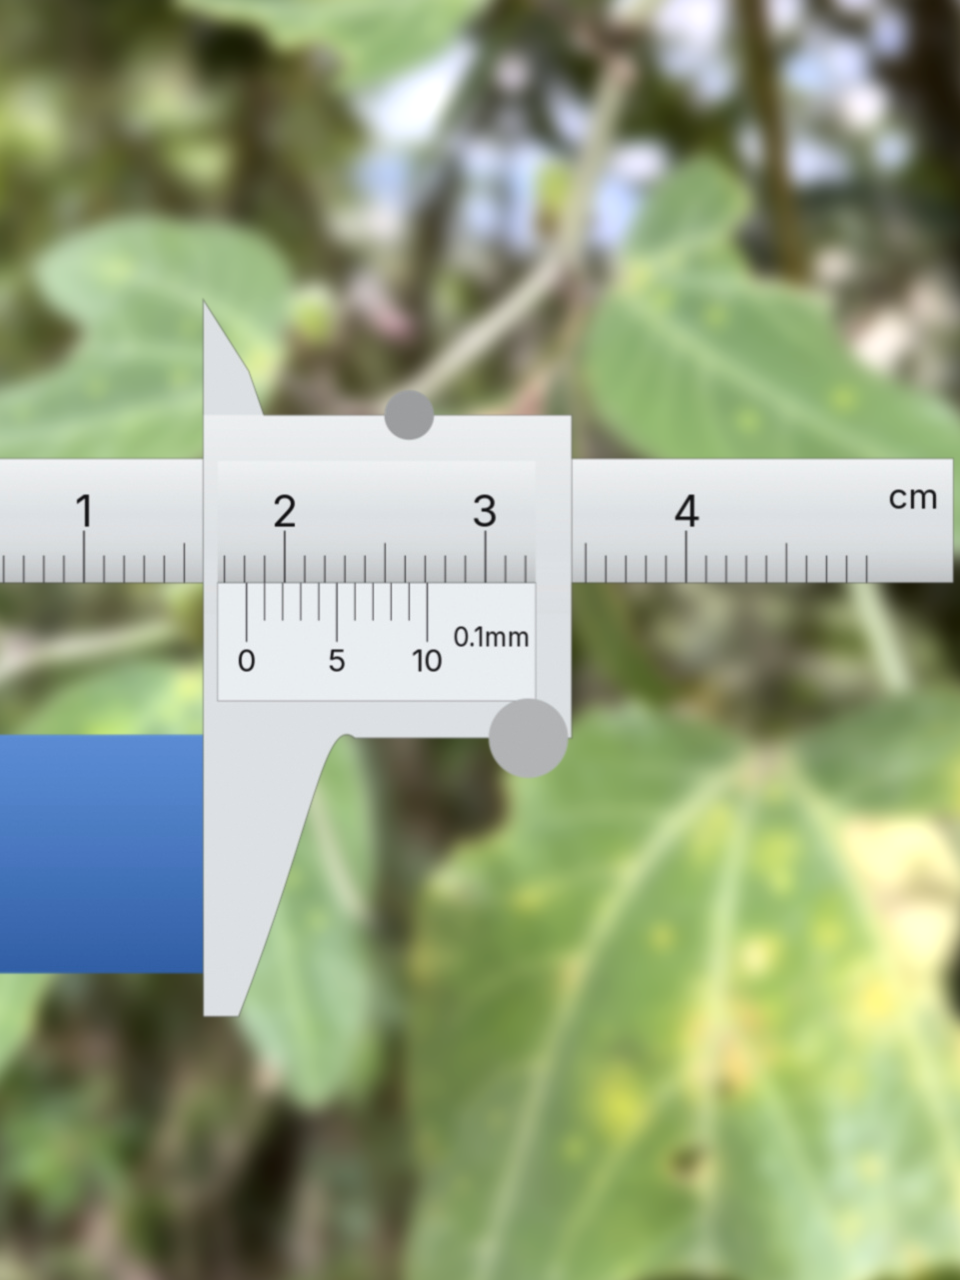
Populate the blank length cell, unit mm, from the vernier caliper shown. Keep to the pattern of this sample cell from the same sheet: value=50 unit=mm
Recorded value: value=18.1 unit=mm
